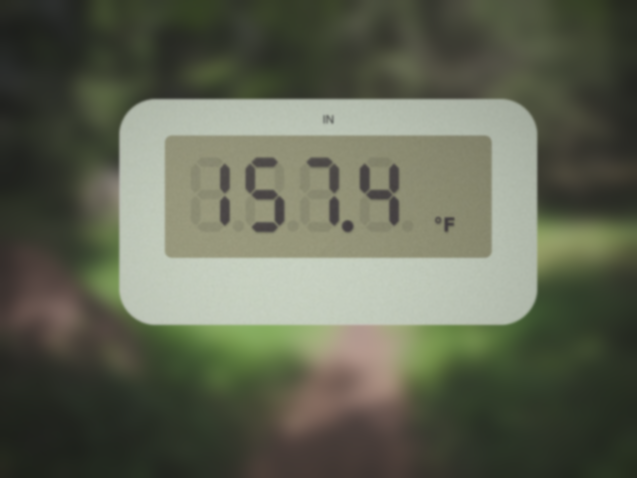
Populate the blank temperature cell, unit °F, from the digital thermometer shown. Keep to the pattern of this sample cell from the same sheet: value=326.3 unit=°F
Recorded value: value=157.4 unit=°F
